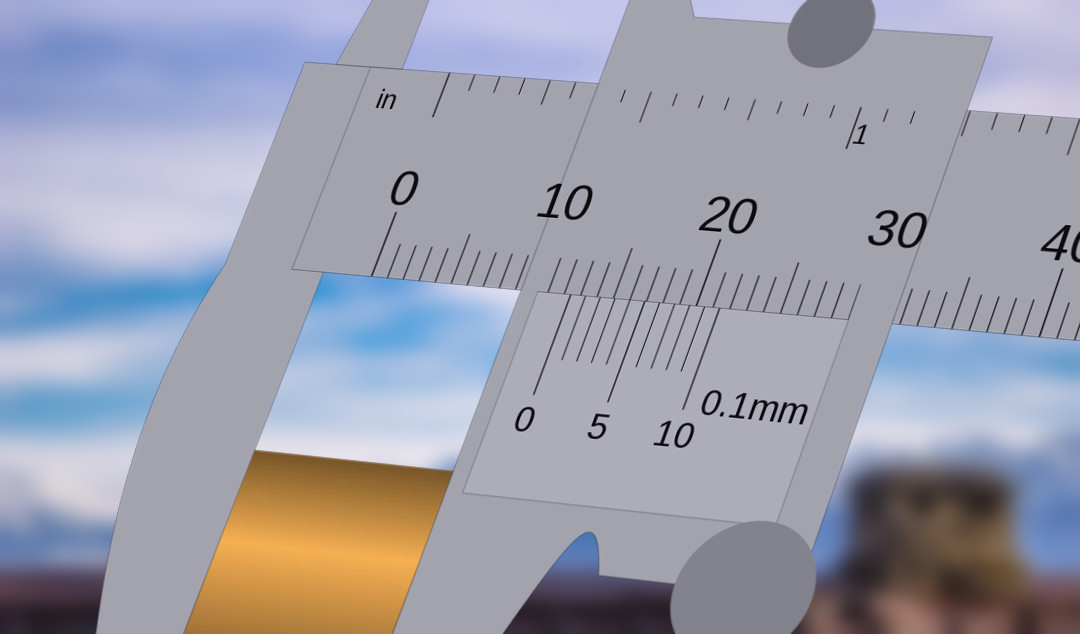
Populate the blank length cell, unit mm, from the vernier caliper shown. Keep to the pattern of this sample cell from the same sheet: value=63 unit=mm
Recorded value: value=12.4 unit=mm
